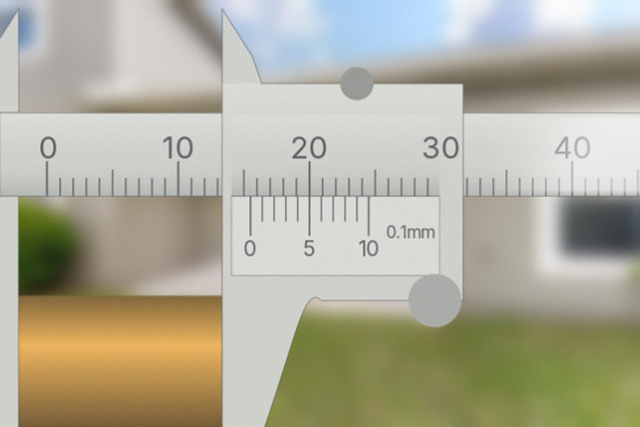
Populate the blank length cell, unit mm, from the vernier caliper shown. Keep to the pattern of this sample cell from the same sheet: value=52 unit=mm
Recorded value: value=15.5 unit=mm
